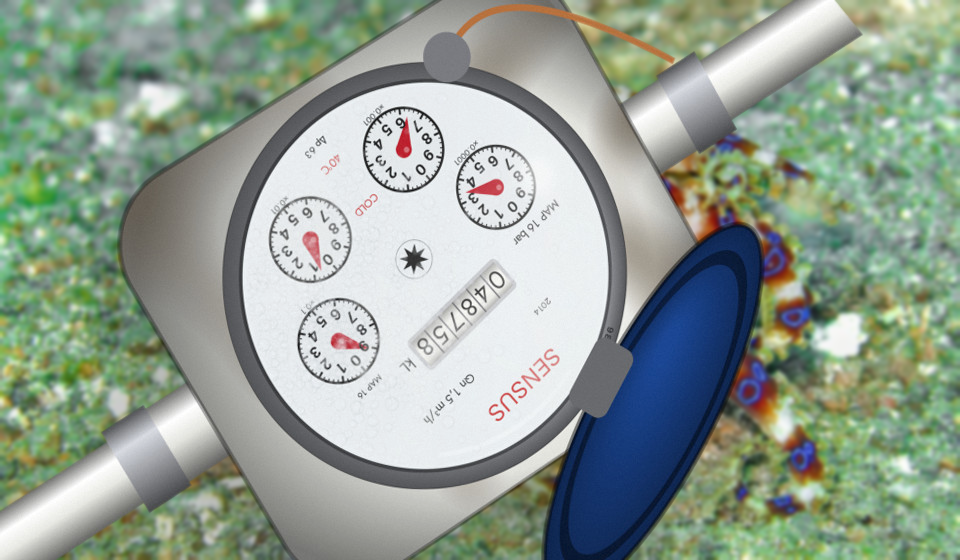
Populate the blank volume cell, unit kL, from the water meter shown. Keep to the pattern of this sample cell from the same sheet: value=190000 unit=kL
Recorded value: value=48757.9063 unit=kL
